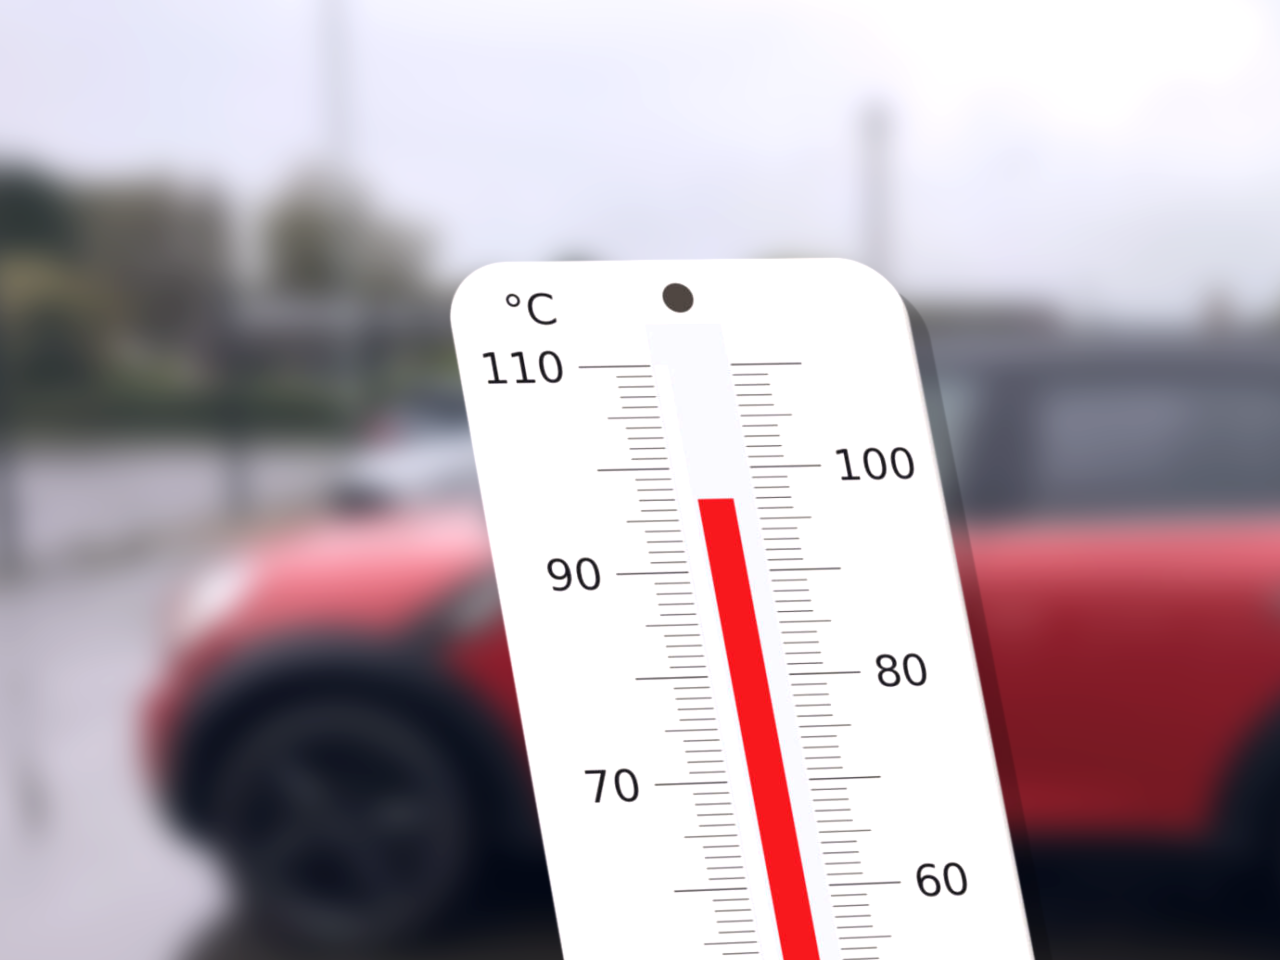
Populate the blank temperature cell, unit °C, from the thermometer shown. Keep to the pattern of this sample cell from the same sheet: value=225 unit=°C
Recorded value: value=97 unit=°C
